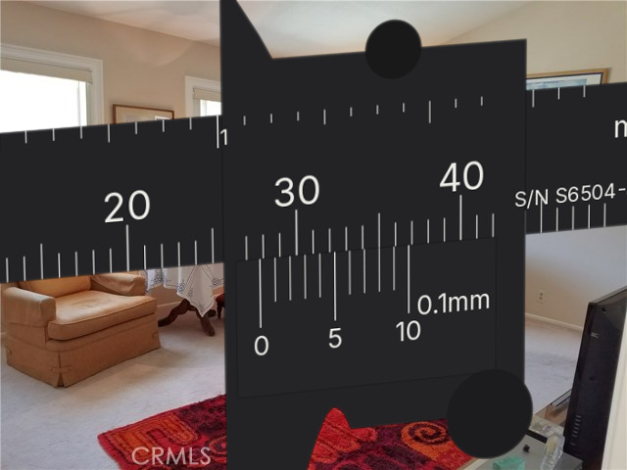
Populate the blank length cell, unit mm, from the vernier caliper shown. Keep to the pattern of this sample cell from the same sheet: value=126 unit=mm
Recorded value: value=27.8 unit=mm
